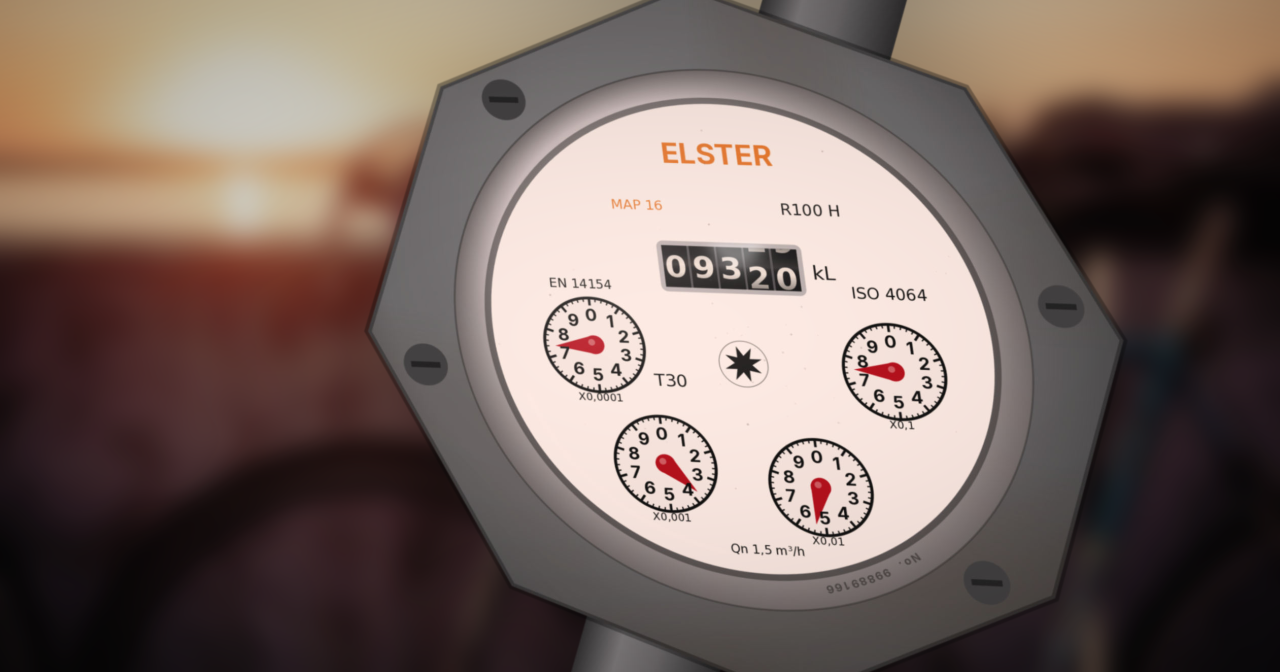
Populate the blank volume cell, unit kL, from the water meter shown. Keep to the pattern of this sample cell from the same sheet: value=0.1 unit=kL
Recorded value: value=9319.7537 unit=kL
